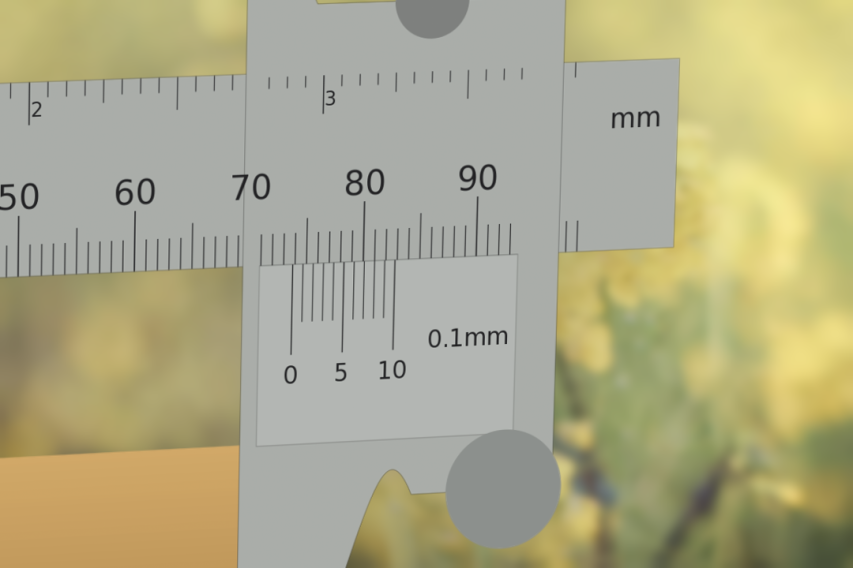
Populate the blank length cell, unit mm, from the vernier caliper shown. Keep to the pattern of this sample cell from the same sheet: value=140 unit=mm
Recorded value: value=73.8 unit=mm
